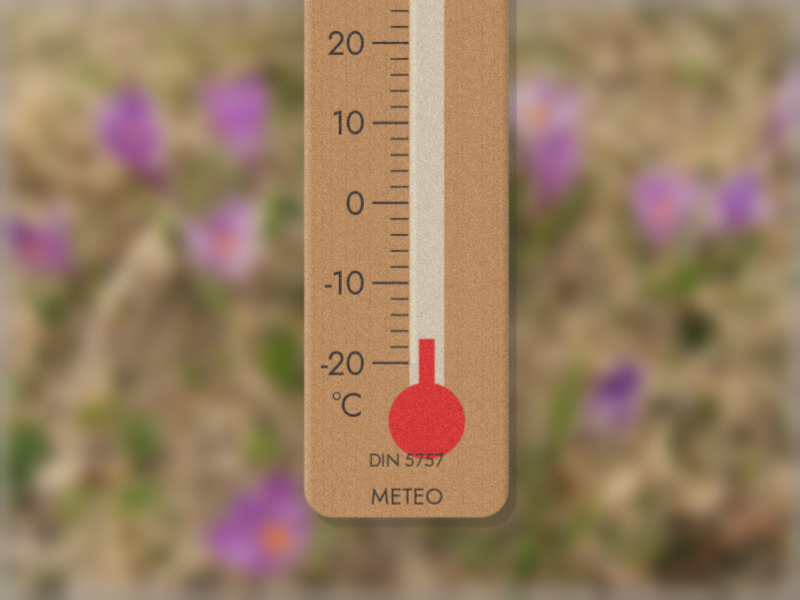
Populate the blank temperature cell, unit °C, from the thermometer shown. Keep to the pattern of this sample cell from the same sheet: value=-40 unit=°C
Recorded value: value=-17 unit=°C
